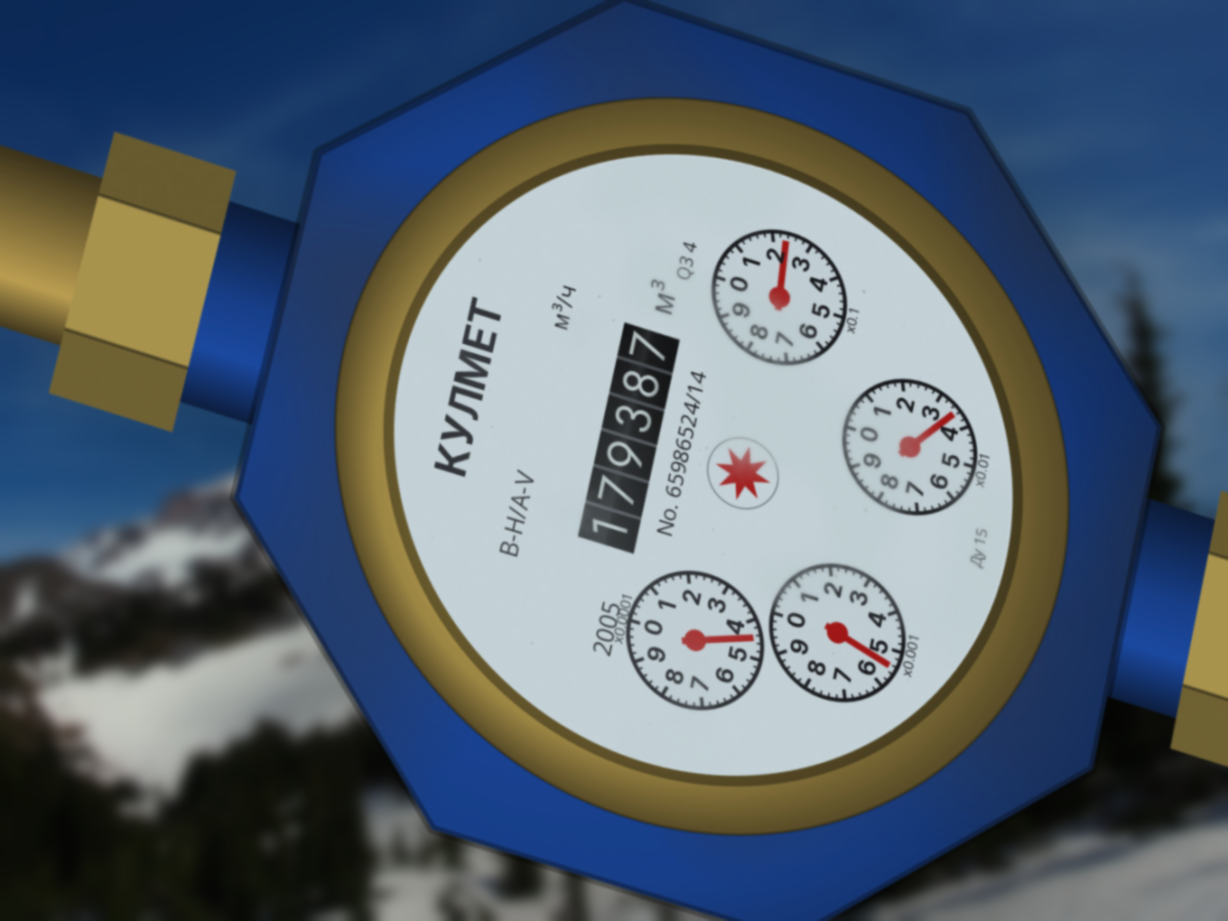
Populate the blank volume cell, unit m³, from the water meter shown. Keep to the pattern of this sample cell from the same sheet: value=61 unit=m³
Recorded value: value=179387.2354 unit=m³
